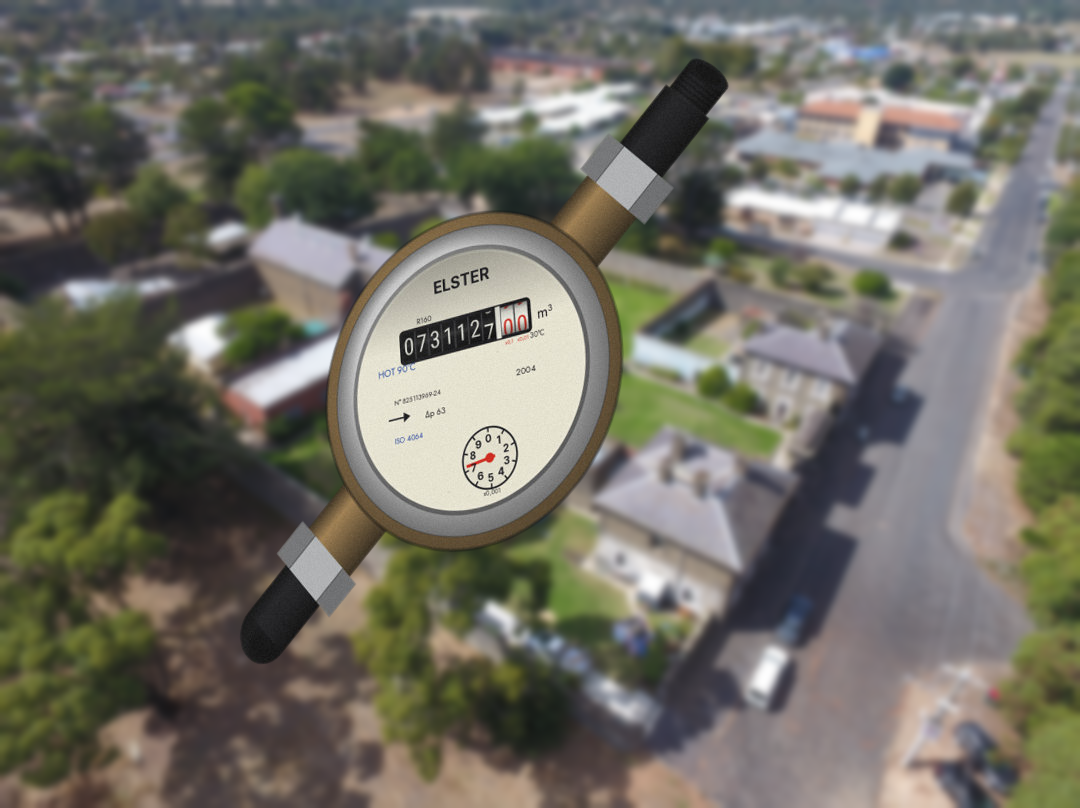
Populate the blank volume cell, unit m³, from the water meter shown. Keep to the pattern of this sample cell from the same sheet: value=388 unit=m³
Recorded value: value=731126.997 unit=m³
